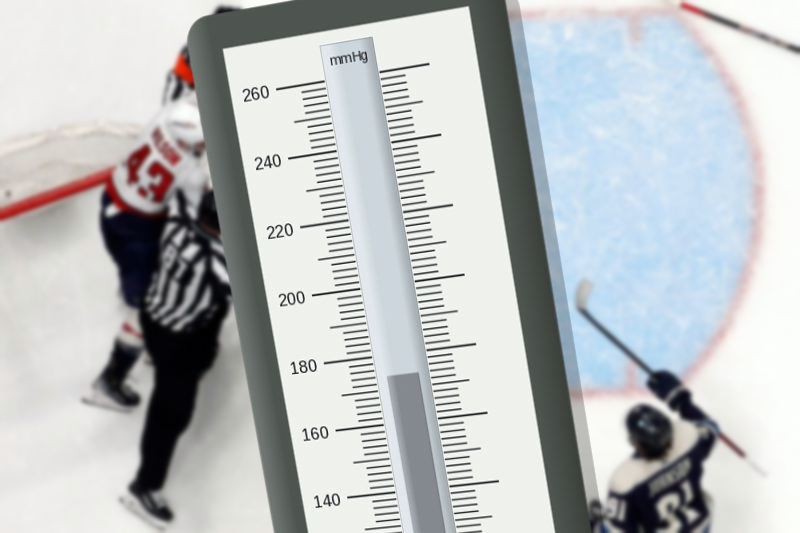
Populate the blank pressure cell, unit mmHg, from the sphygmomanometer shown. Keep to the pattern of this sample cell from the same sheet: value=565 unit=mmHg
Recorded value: value=174 unit=mmHg
